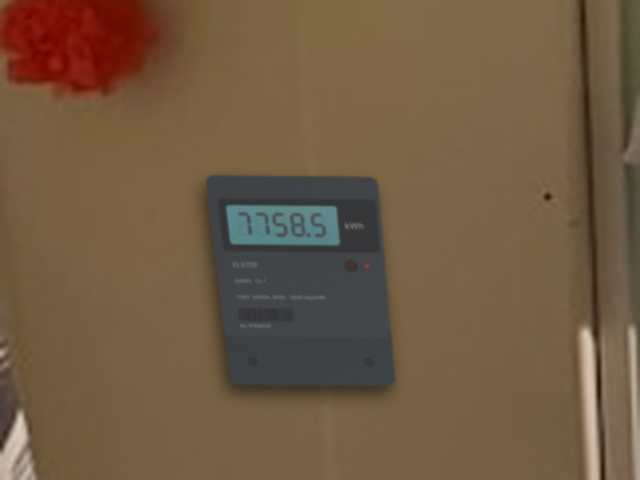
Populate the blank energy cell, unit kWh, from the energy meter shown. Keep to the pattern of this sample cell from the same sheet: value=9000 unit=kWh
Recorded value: value=7758.5 unit=kWh
